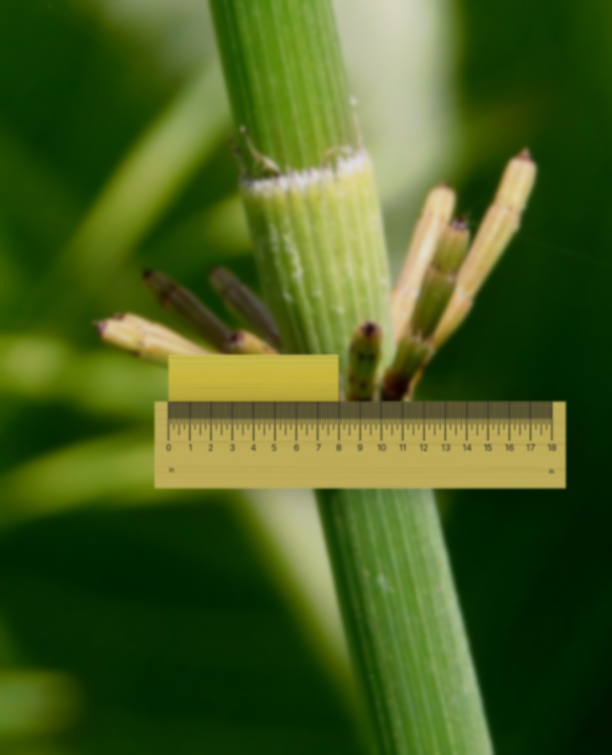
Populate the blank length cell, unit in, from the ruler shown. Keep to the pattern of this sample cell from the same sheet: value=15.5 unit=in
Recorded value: value=8 unit=in
